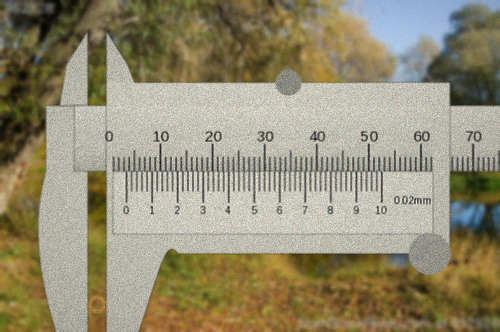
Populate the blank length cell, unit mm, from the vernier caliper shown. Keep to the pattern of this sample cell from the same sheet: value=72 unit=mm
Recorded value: value=3.5 unit=mm
